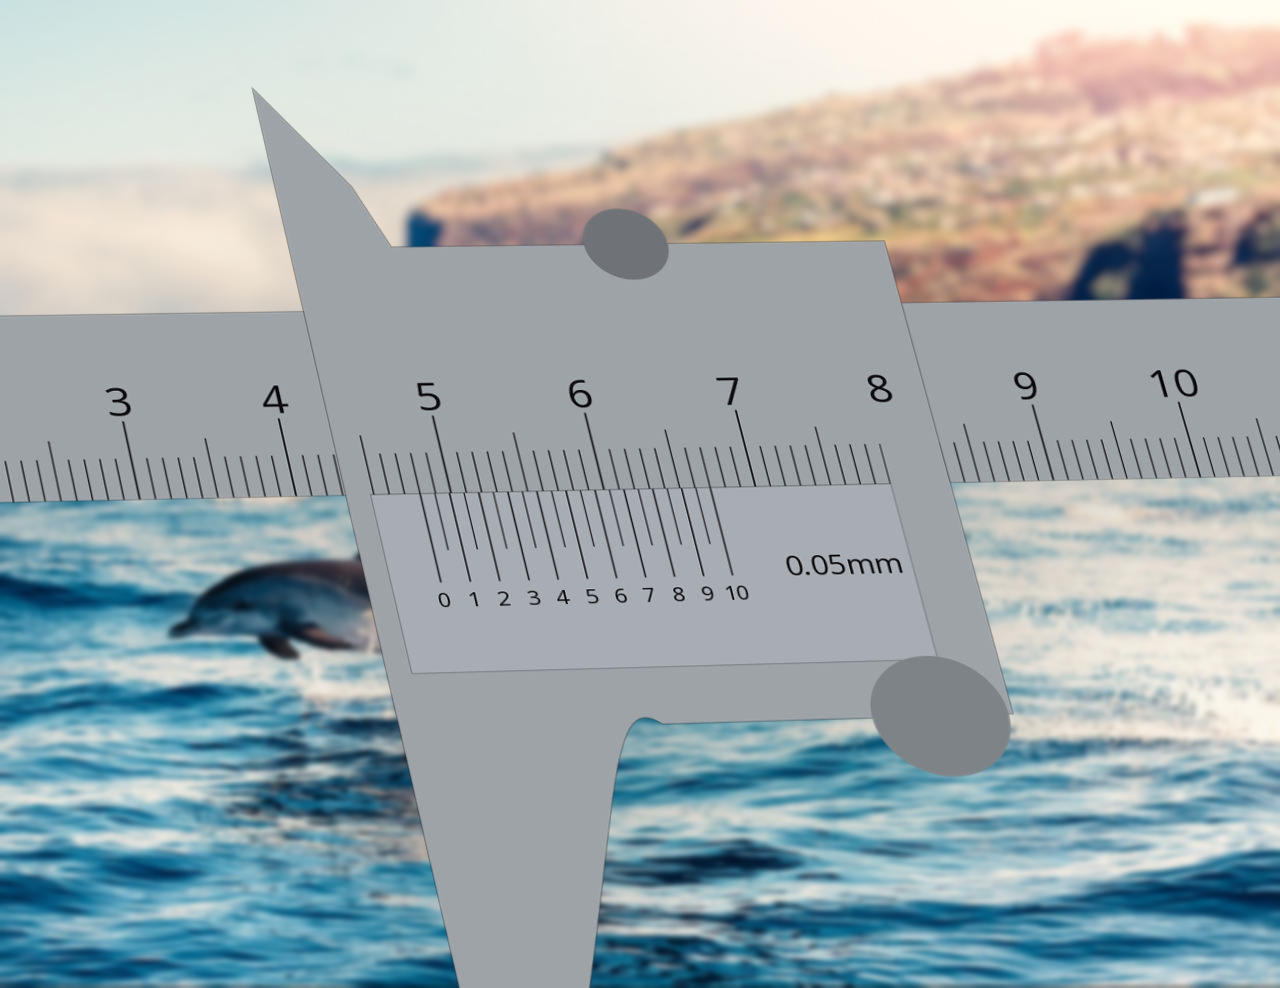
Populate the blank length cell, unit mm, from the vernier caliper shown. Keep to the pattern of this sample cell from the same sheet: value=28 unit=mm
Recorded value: value=48.0 unit=mm
